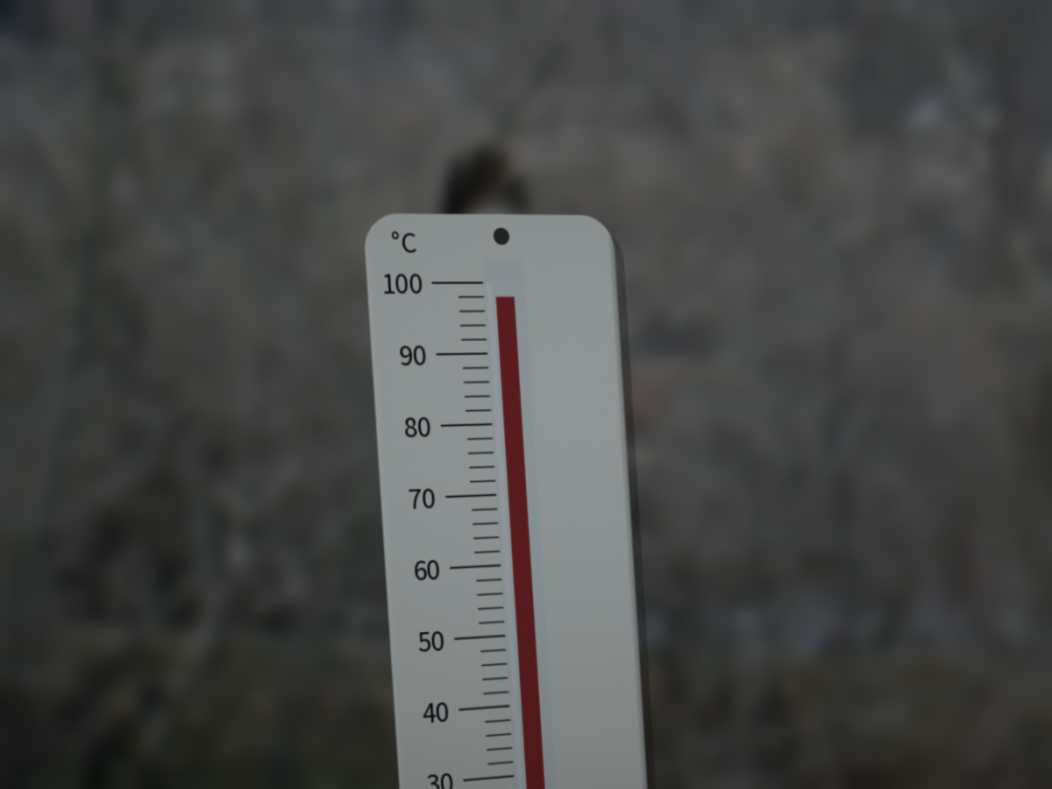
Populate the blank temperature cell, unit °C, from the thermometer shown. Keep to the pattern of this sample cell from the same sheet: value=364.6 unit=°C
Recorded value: value=98 unit=°C
